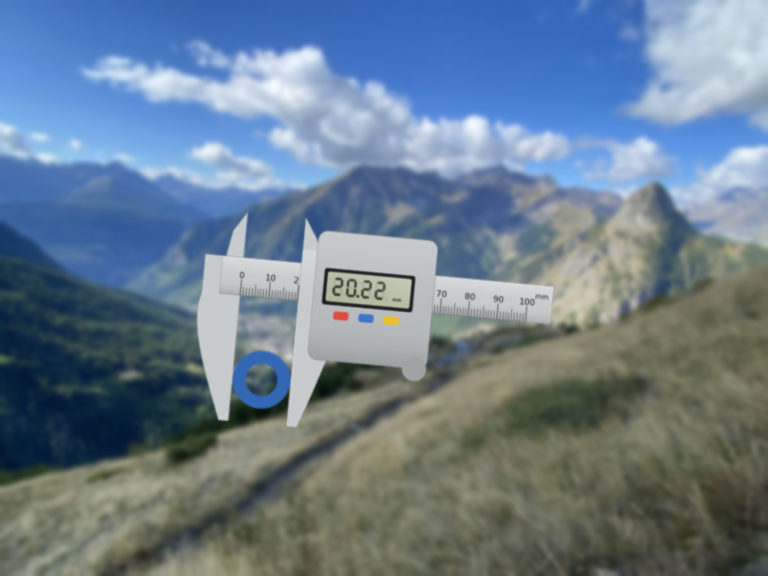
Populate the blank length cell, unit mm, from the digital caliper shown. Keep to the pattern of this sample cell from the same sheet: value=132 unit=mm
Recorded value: value=20.22 unit=mm
